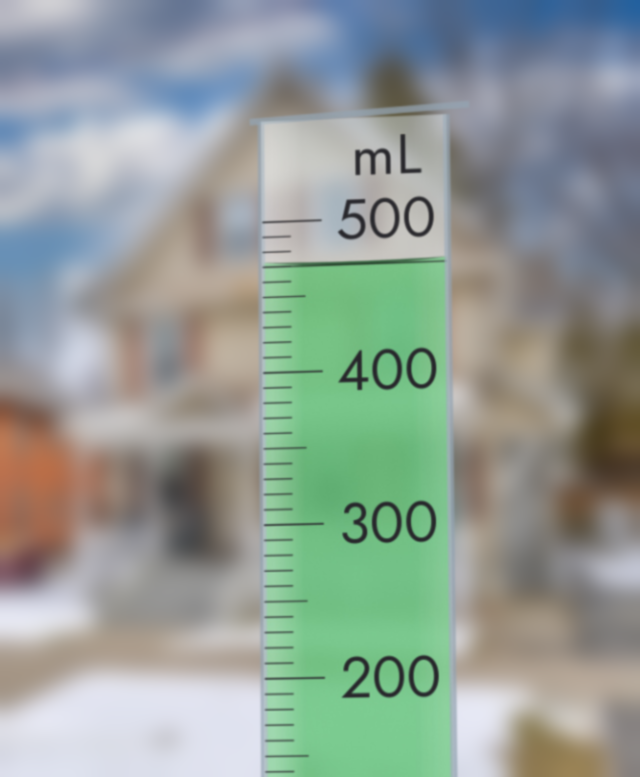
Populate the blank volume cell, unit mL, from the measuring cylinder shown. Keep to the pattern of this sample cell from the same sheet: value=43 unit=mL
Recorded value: value=470 unit=mL
